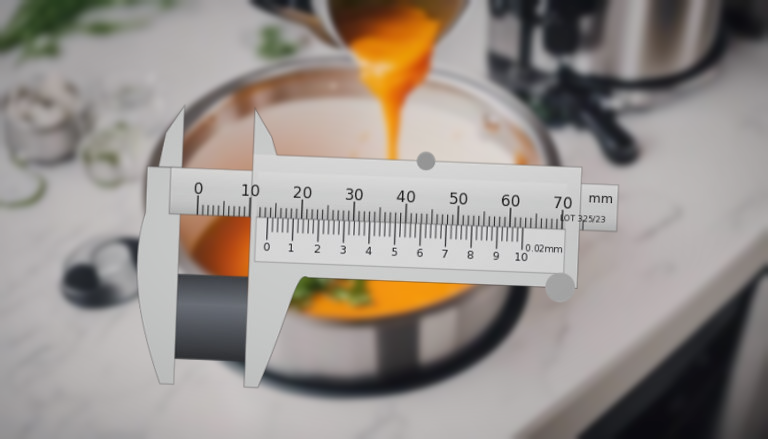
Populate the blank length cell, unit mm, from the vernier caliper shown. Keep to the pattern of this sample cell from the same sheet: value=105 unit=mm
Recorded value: value=13.5 unit=mm
